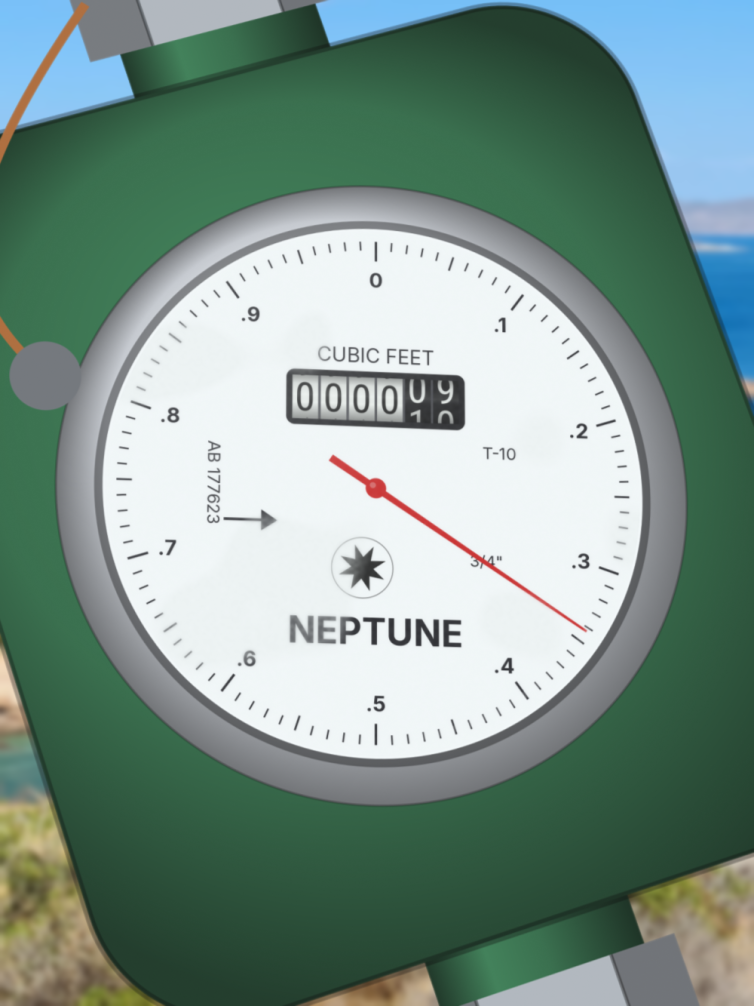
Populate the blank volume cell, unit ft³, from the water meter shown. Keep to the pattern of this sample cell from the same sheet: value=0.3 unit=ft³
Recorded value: value=9.34 unit=ft³
